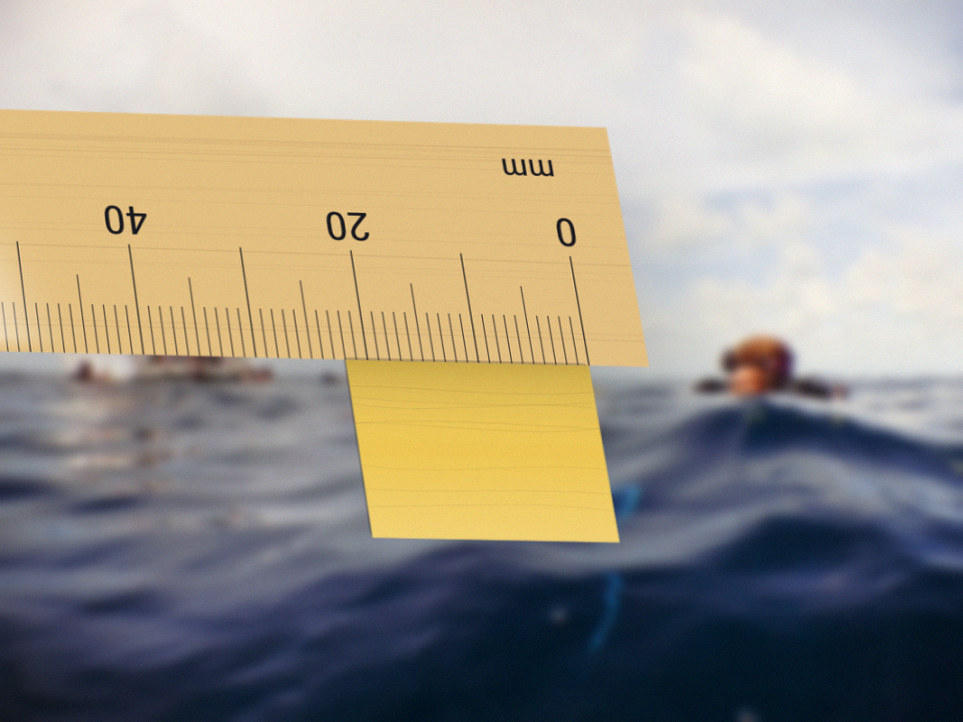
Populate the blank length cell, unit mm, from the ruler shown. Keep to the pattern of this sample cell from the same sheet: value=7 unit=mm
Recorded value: value=22 unit=mm
